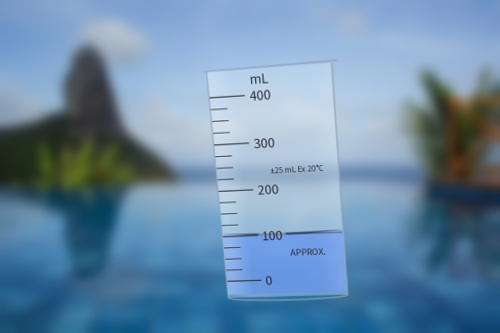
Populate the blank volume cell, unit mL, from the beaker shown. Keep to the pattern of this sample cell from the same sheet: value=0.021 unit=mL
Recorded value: value=100 unit=mL
